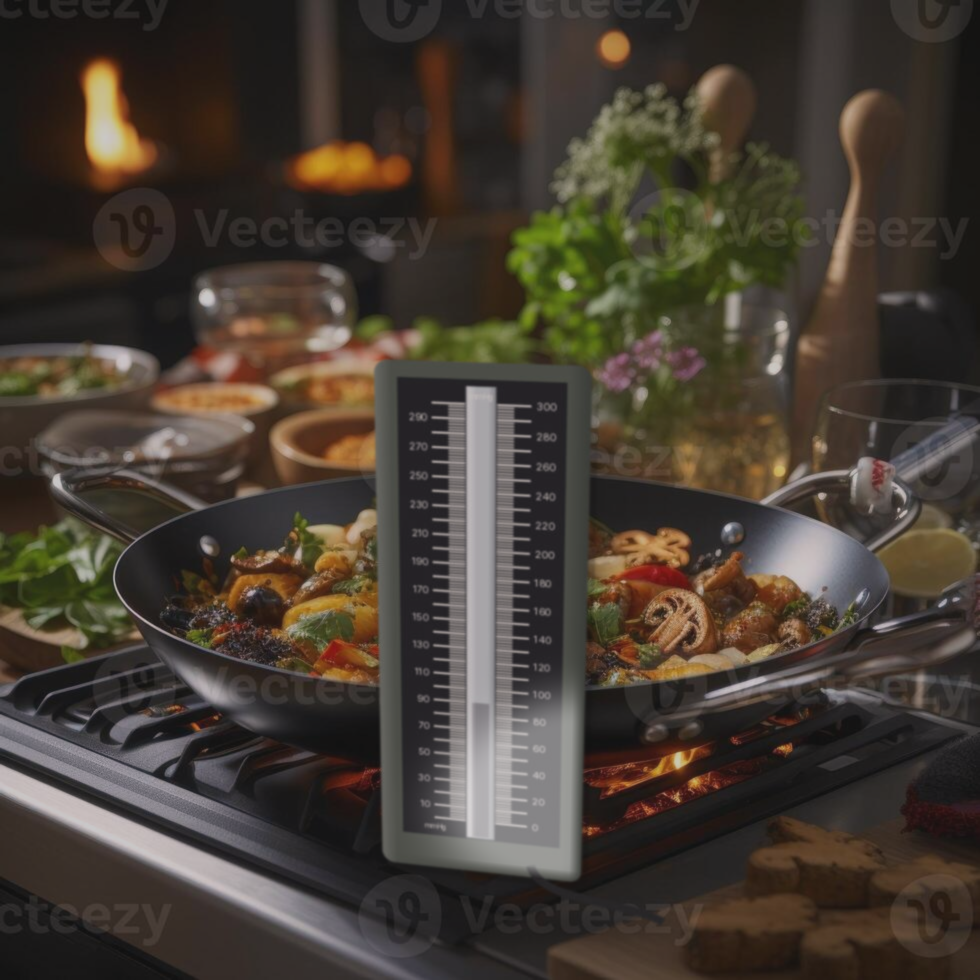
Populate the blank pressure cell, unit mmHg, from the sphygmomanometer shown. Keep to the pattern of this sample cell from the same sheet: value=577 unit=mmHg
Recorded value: value=90 unit=mmHg
